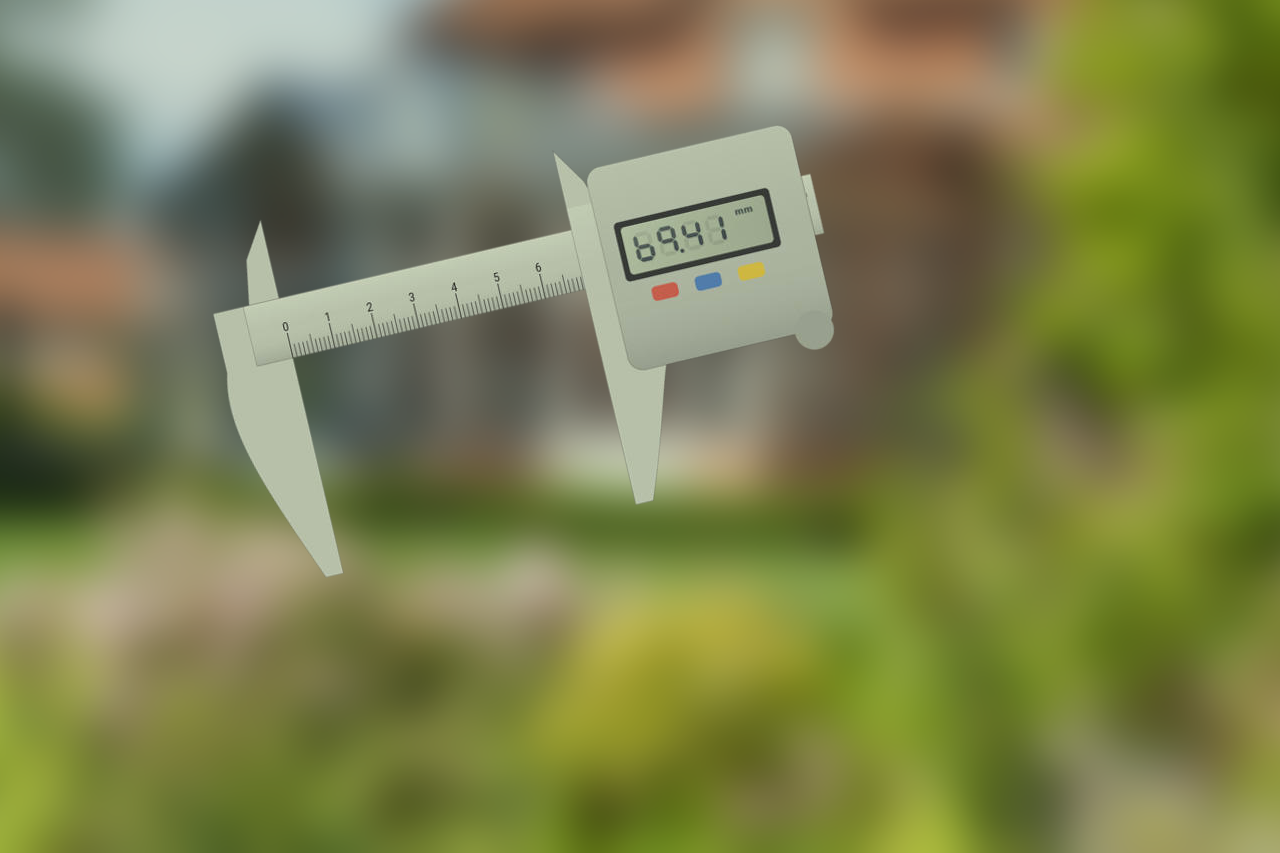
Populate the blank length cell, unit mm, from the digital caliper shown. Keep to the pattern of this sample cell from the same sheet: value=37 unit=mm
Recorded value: value=69.41 unit=mm
